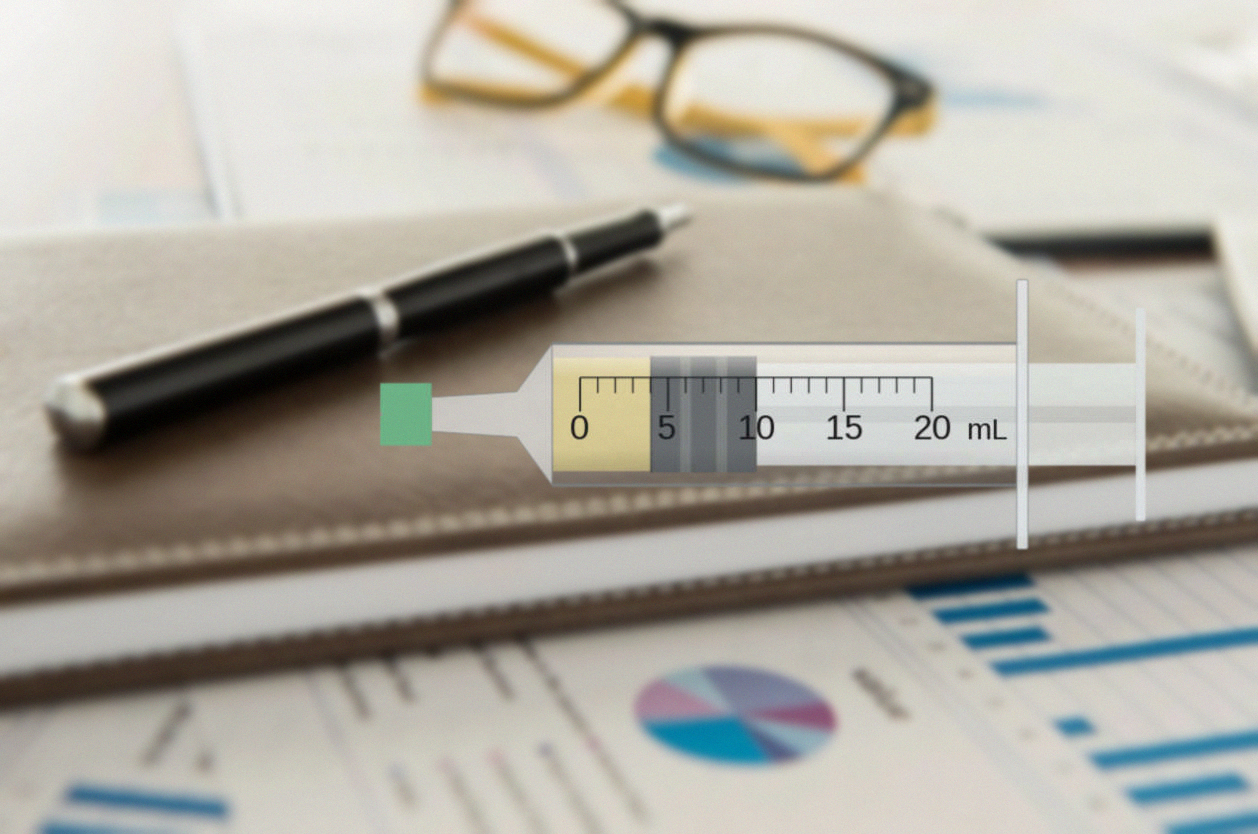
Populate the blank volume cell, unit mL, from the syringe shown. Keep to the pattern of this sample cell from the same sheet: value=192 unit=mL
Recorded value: value=4 unit=mL
